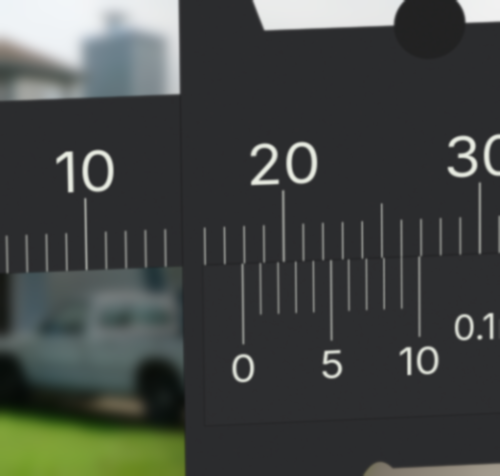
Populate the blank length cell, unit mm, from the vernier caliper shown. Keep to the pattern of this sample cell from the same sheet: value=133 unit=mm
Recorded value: value=17.9 unit=mm
